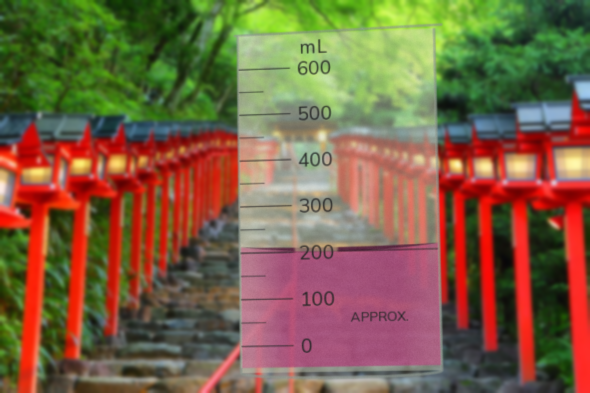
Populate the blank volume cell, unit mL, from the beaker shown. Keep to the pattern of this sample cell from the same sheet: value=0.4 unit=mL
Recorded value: value=200 unit=mL
